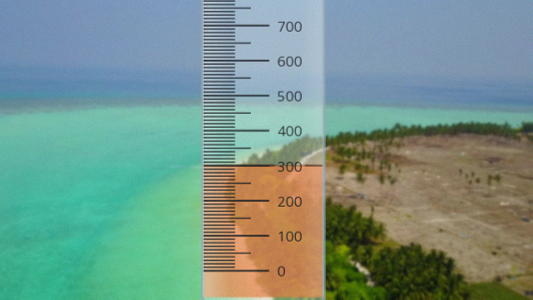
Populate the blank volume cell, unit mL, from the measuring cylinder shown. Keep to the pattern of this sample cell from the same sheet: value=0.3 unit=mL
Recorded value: value=300 unit=mL
